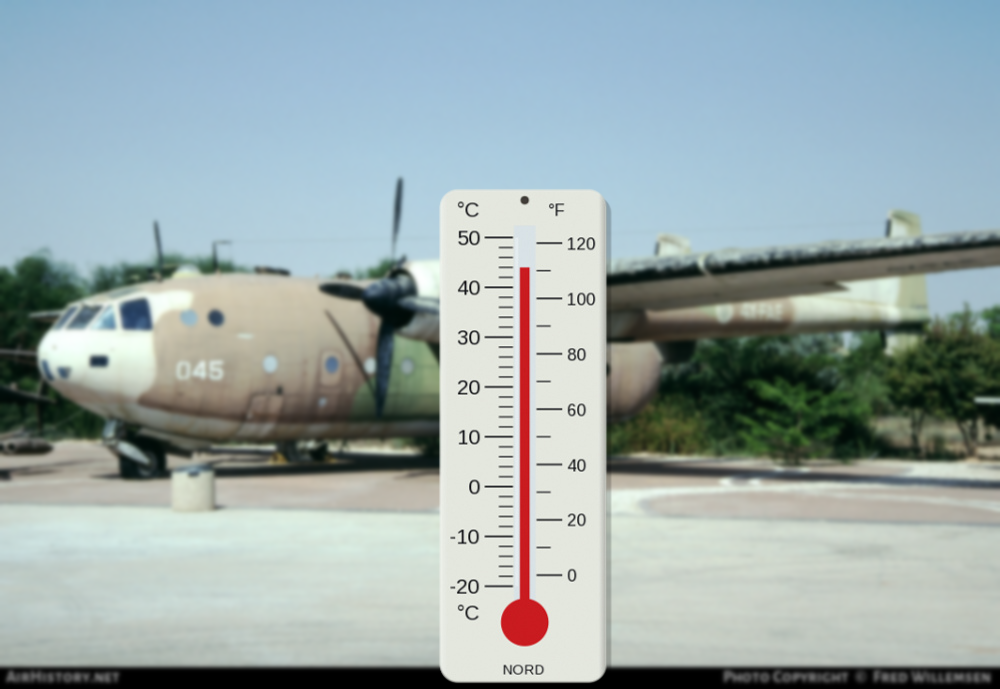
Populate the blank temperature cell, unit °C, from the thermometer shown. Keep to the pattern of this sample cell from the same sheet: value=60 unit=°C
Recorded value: value=44 unit=°C
